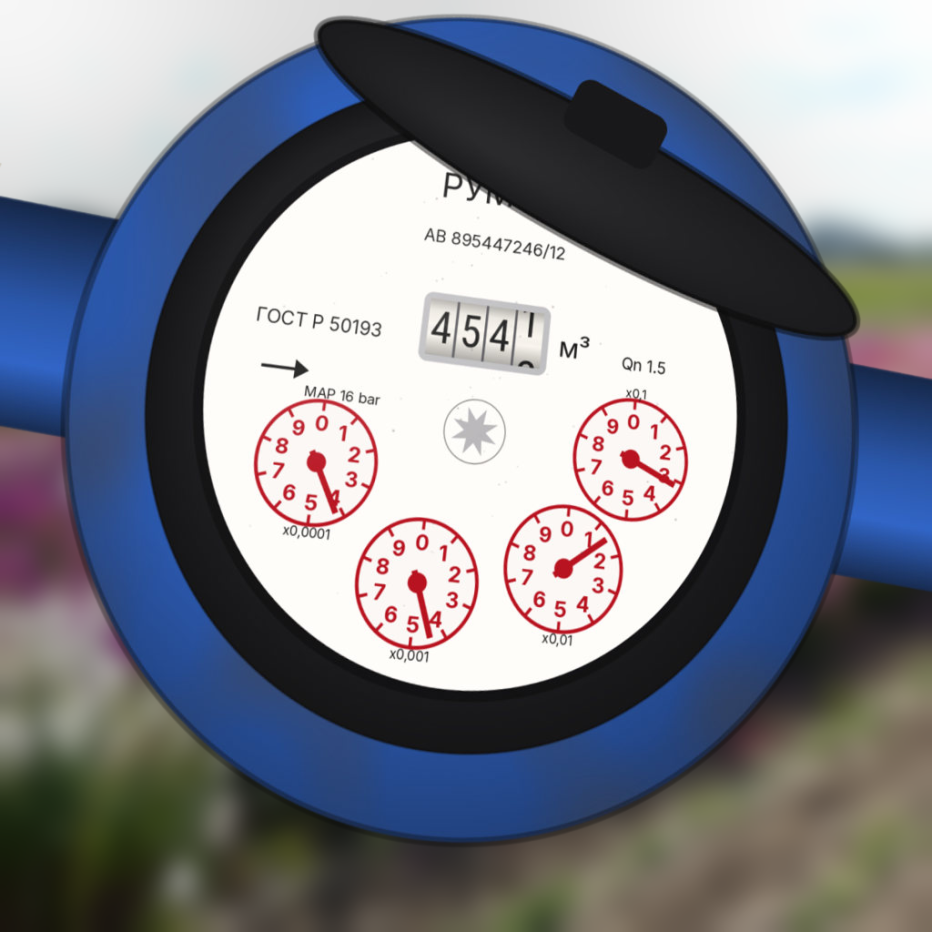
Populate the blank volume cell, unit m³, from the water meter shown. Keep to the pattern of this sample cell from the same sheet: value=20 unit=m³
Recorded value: value=4541.3144 unit=m³
